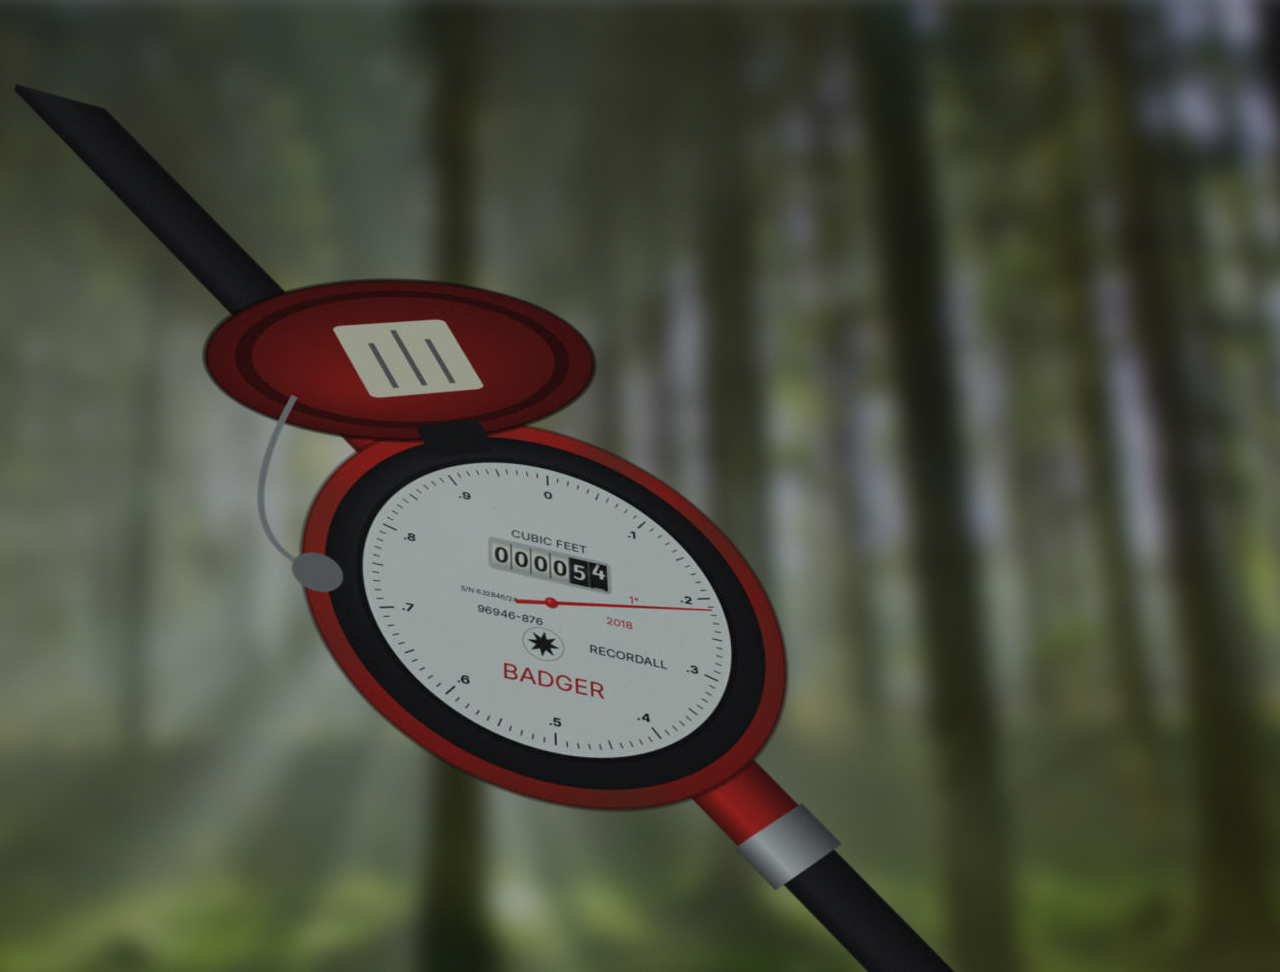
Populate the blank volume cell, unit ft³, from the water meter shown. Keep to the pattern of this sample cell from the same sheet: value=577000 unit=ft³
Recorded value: value=54.21 unit=ft³
